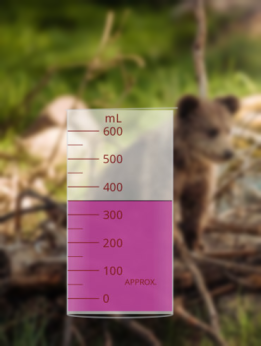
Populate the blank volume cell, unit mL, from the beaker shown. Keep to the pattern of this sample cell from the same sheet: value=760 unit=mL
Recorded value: value=350 unit=mL
